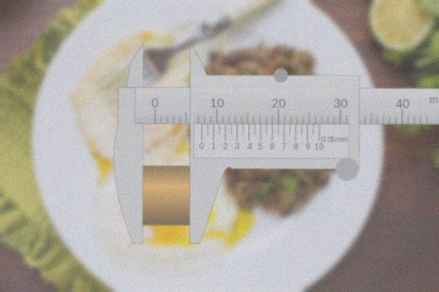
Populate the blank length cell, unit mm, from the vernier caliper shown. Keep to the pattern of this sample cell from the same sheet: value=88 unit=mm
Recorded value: value=7.6 unit=mm
